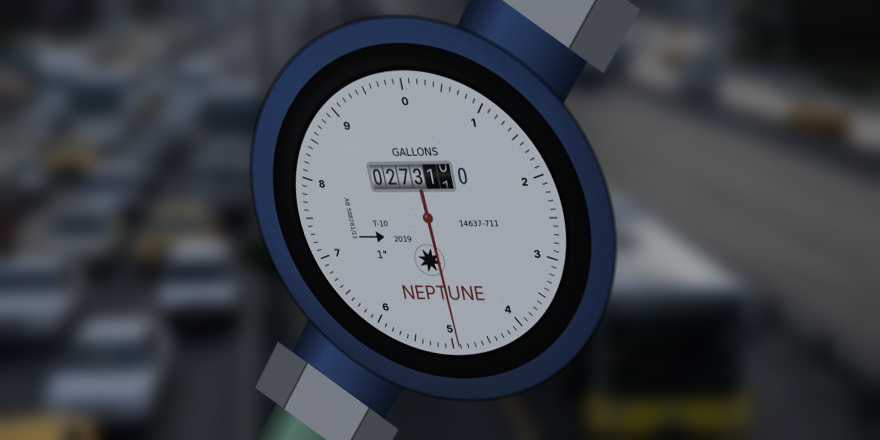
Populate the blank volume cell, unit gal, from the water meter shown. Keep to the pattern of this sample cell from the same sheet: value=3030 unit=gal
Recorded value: value=273104.9 unit=gal
